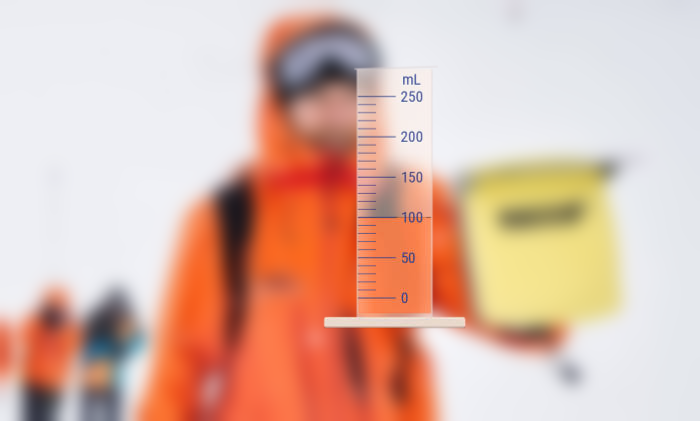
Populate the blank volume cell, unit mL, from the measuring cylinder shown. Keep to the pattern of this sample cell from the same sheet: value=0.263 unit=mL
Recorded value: value=100 unit=mL
